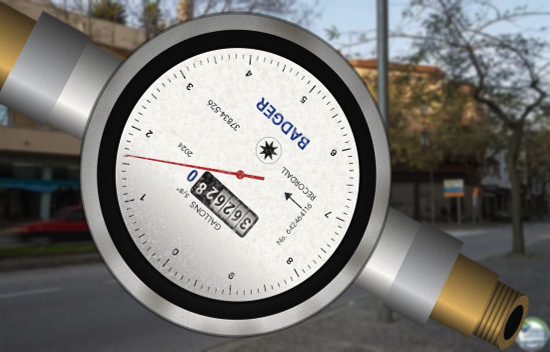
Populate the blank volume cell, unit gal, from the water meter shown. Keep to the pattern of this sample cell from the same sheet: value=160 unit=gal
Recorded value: value=3626281.6 unit=gal
